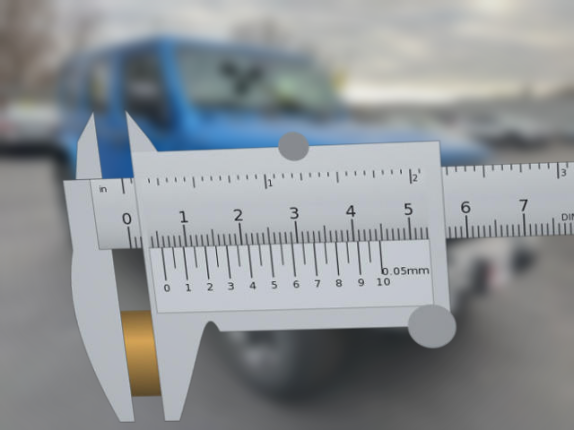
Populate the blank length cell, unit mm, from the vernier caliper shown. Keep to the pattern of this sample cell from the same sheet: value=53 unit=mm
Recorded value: value=5.6 unit=mm
